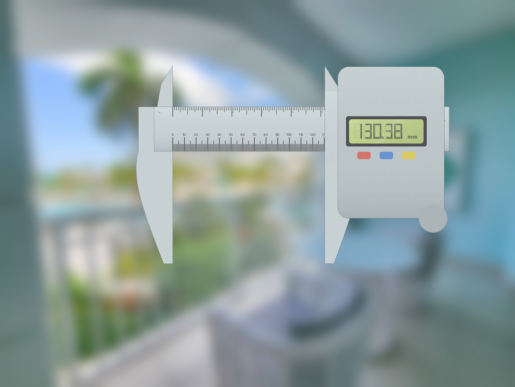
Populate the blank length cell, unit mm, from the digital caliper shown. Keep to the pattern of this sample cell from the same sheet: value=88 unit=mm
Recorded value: value=130.38 unit=mm
